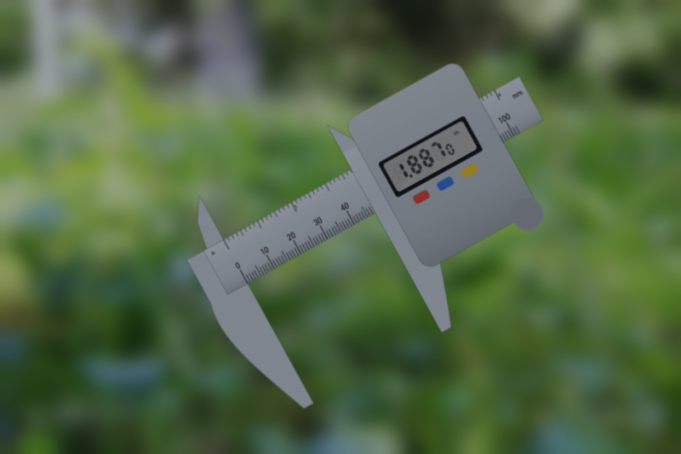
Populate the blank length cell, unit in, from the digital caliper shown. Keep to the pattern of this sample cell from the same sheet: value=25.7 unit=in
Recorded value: value=1.8870 unit=in
